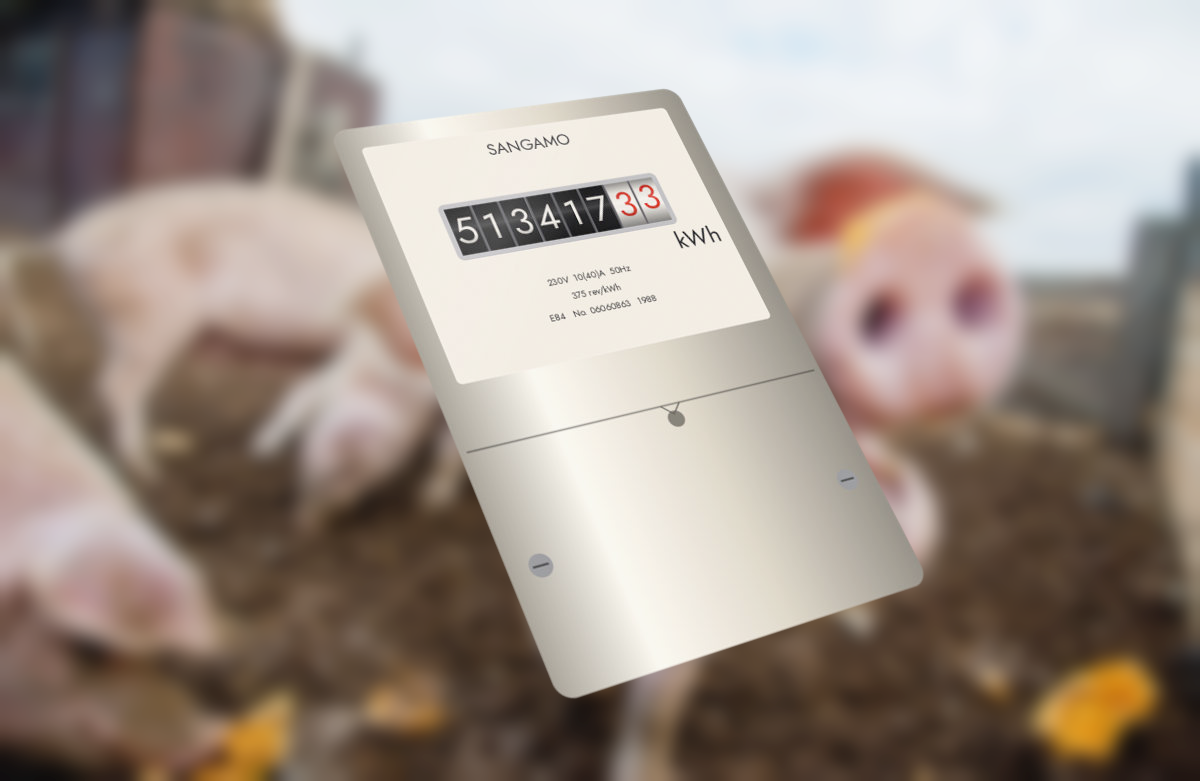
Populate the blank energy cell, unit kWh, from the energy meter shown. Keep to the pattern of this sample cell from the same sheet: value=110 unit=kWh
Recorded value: value=513417.33 unit=kWh
